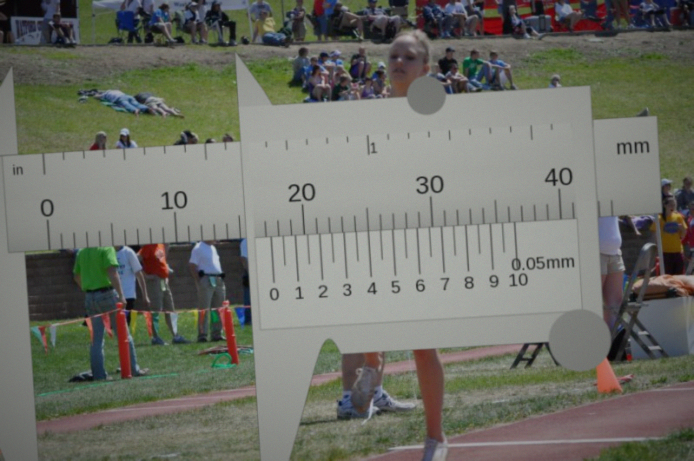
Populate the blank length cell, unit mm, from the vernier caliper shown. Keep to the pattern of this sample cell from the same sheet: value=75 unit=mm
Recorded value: value=17.4 unit=mm
